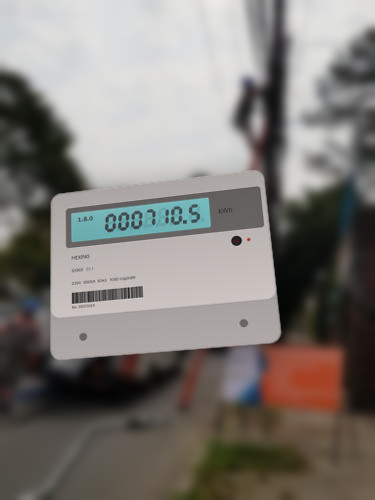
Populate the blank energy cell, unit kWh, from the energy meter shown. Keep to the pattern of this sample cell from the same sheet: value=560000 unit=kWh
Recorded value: value=710.5 unit=kWh
